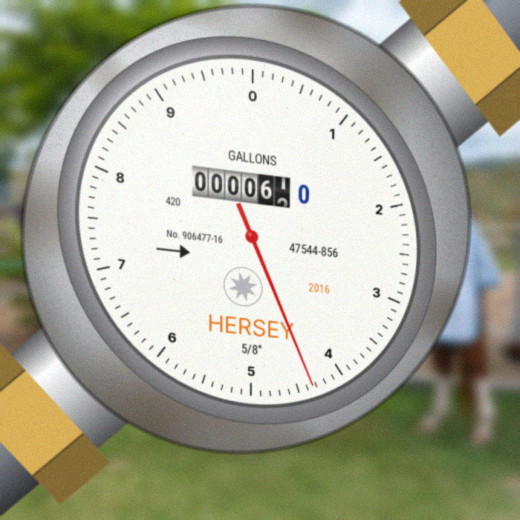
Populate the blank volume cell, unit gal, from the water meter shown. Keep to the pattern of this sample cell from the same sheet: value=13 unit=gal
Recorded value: value=614.3 unit=gal
